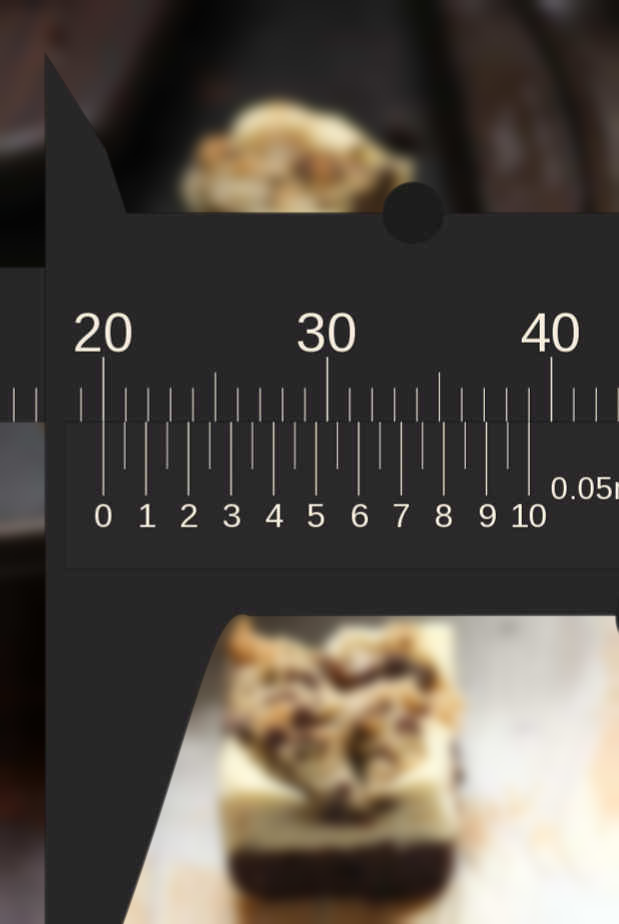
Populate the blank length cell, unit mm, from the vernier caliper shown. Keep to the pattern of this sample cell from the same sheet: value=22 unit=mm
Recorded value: value=20.0 unit=mm
